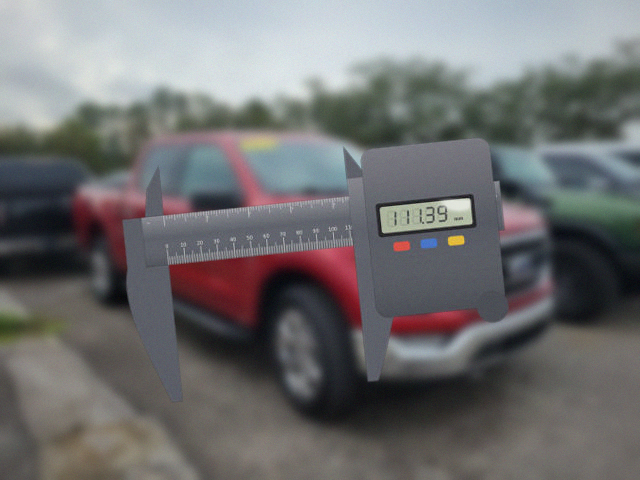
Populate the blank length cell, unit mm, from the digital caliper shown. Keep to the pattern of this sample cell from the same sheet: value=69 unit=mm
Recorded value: value=111.39 unit=mm
